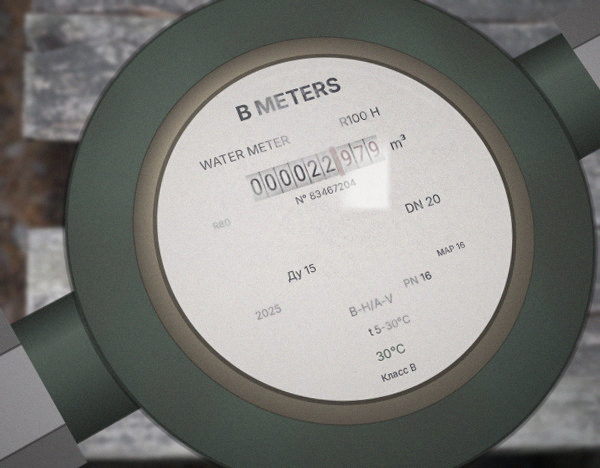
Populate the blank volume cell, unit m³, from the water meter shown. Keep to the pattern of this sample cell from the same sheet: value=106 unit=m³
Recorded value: value=22.979 unit=m³
